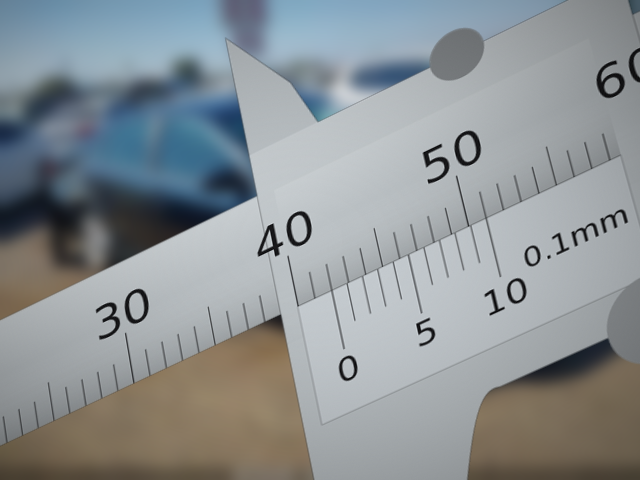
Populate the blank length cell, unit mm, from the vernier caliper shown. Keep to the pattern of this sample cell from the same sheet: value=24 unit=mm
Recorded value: value=42.0 unit=mm
